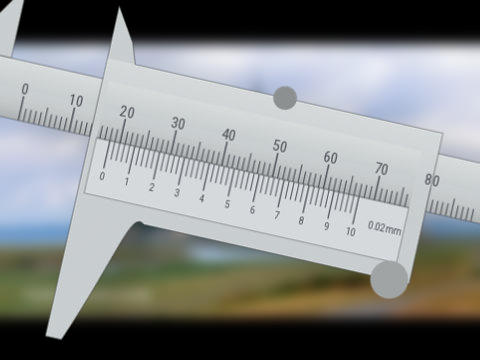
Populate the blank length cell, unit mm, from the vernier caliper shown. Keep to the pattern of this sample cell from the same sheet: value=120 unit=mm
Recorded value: value=18.0 unit=mm
